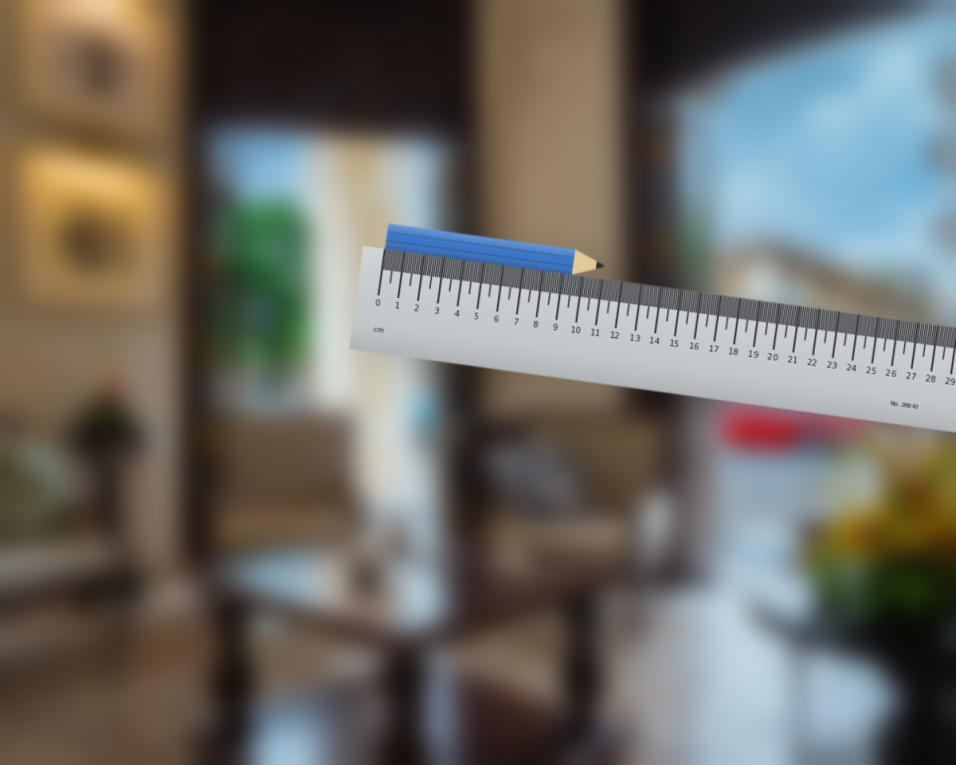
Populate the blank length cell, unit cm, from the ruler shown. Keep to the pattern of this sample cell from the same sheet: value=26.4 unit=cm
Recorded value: value=11 unit=cm
